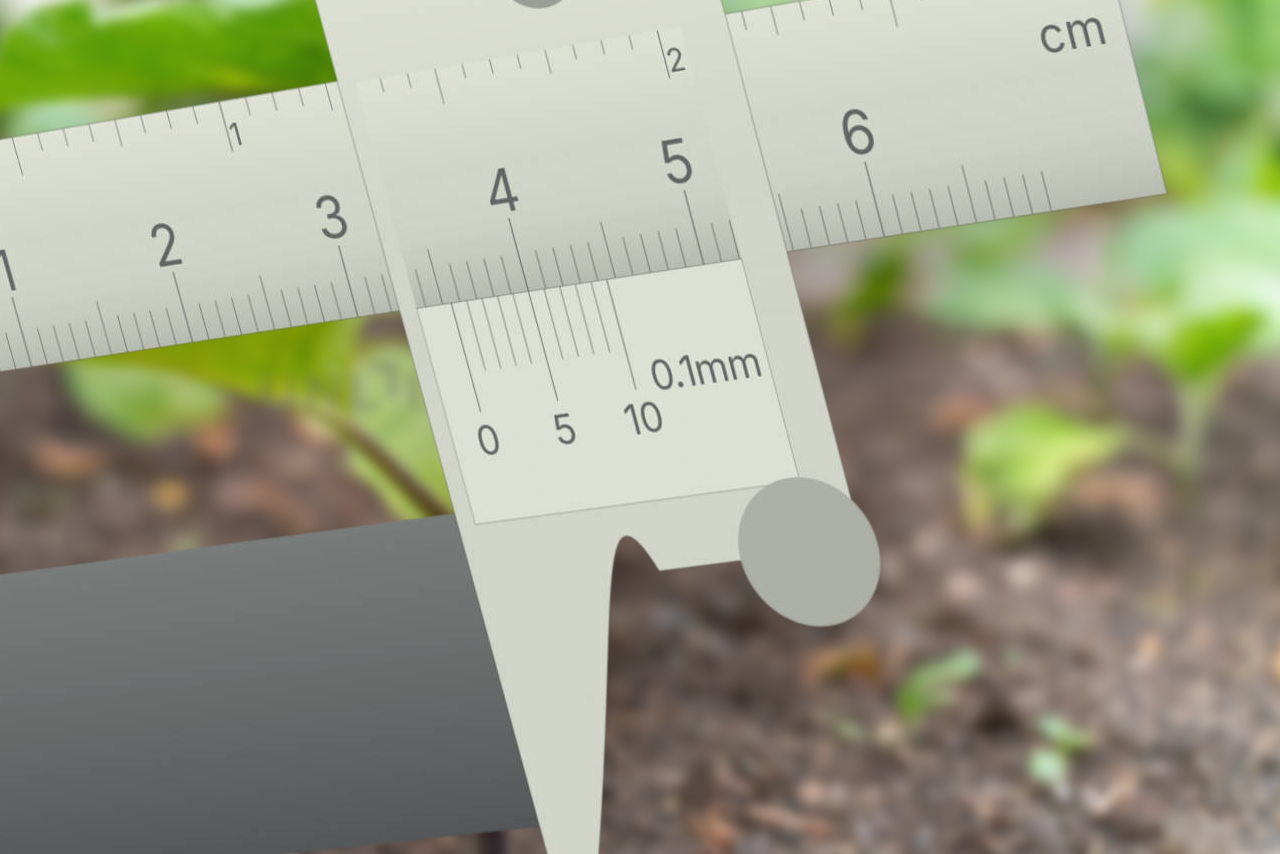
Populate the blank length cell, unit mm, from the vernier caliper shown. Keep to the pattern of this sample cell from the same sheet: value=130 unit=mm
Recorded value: value=35.5 unit=mm
